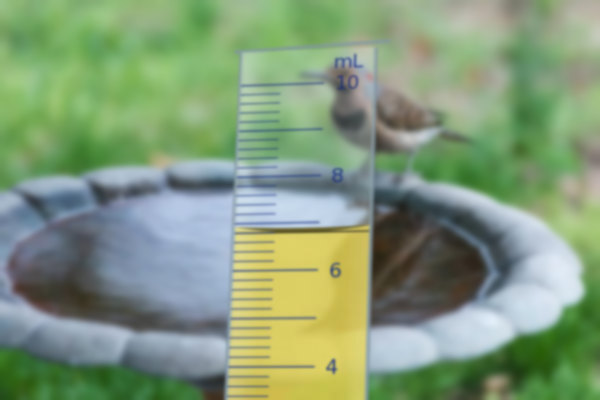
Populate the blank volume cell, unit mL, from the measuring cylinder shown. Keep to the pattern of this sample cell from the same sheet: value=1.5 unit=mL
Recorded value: value=6.8 unit=mL
